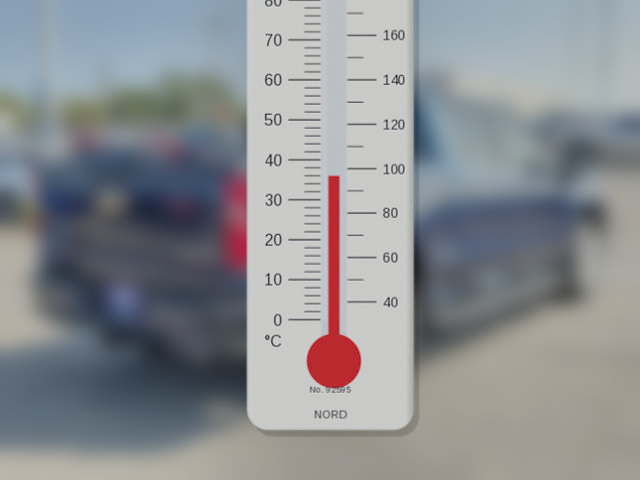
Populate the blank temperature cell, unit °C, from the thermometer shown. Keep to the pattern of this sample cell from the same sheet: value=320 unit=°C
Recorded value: value=36 unit=°C
